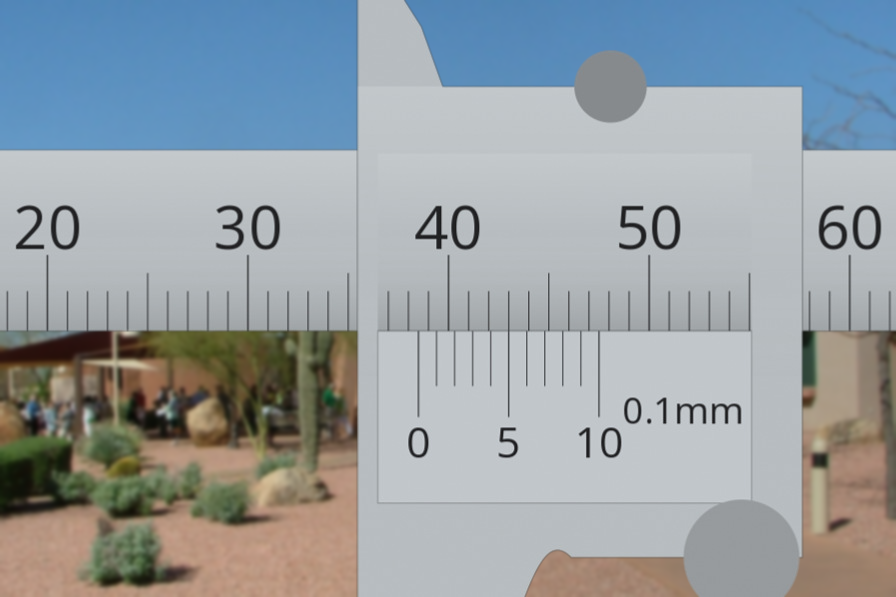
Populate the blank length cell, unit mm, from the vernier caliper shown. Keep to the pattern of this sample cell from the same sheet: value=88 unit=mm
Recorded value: value=38.5 unit=mm
